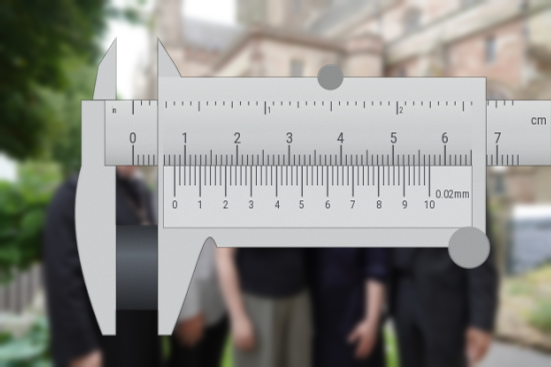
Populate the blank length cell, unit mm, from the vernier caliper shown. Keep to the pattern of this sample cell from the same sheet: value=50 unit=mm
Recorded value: value=8.0 unit=mm
